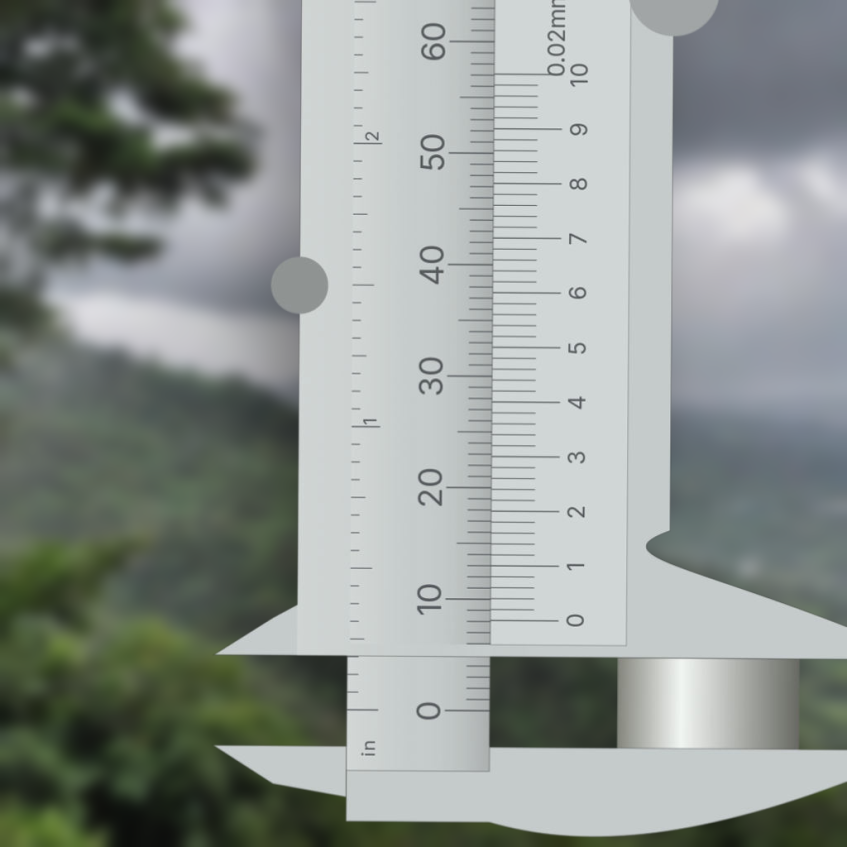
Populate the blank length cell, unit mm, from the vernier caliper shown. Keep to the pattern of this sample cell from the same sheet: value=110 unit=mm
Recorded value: value=8.1 unit=mm
